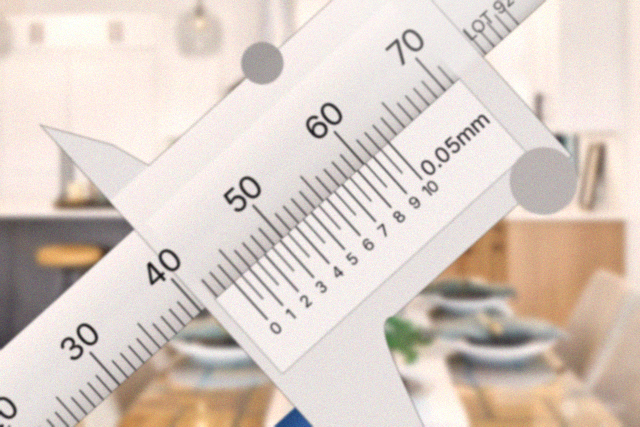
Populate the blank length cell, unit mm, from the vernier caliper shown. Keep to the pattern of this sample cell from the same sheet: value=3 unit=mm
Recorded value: value=44.0 unit=mm
